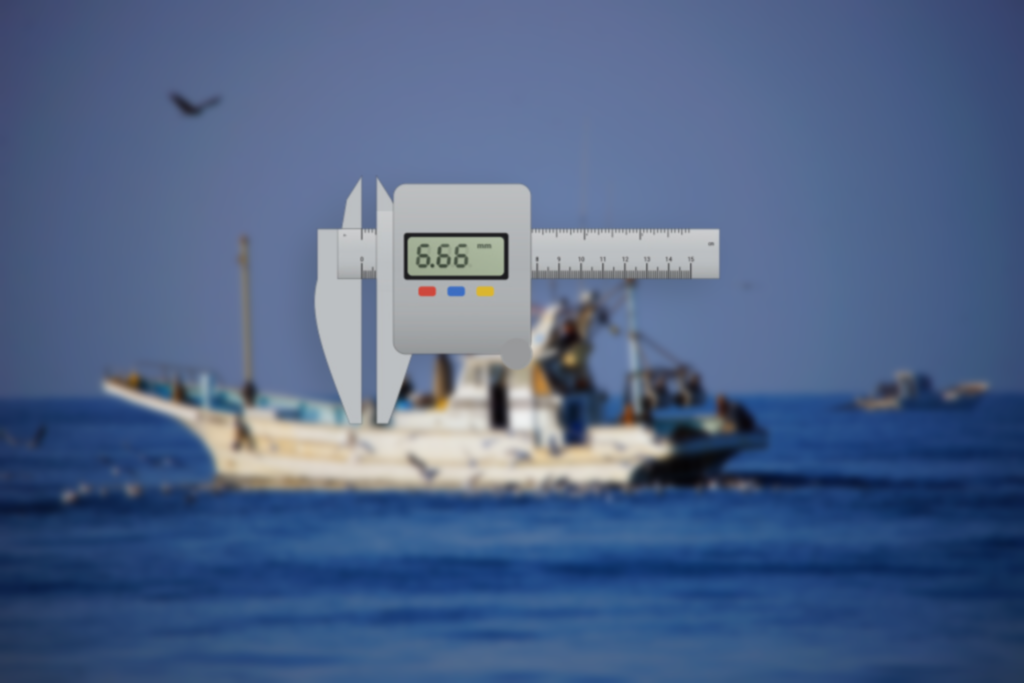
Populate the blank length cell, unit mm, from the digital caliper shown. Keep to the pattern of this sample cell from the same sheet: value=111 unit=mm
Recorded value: value=6.66 unit=mm
